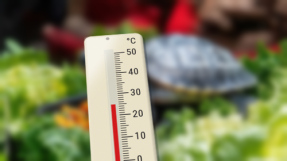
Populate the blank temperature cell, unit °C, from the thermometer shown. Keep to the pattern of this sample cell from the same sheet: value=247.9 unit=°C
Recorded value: value=25 unit=°C
